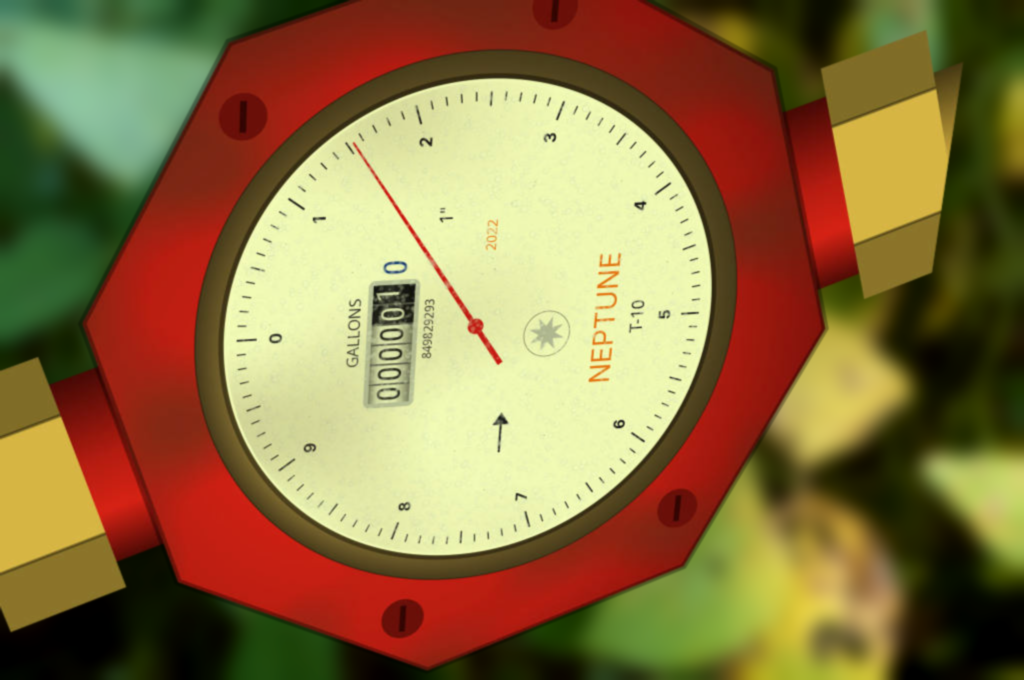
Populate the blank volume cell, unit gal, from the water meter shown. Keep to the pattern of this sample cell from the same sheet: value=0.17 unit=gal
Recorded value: value=11.5 unit=gal
